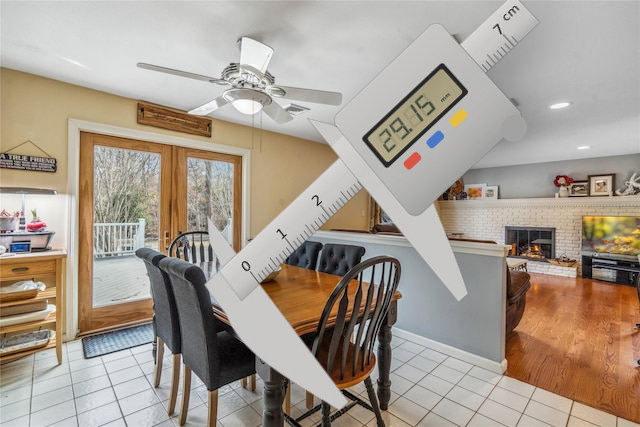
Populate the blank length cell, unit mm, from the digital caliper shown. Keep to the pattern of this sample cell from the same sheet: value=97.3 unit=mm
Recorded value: value=29.15 unit=mm
